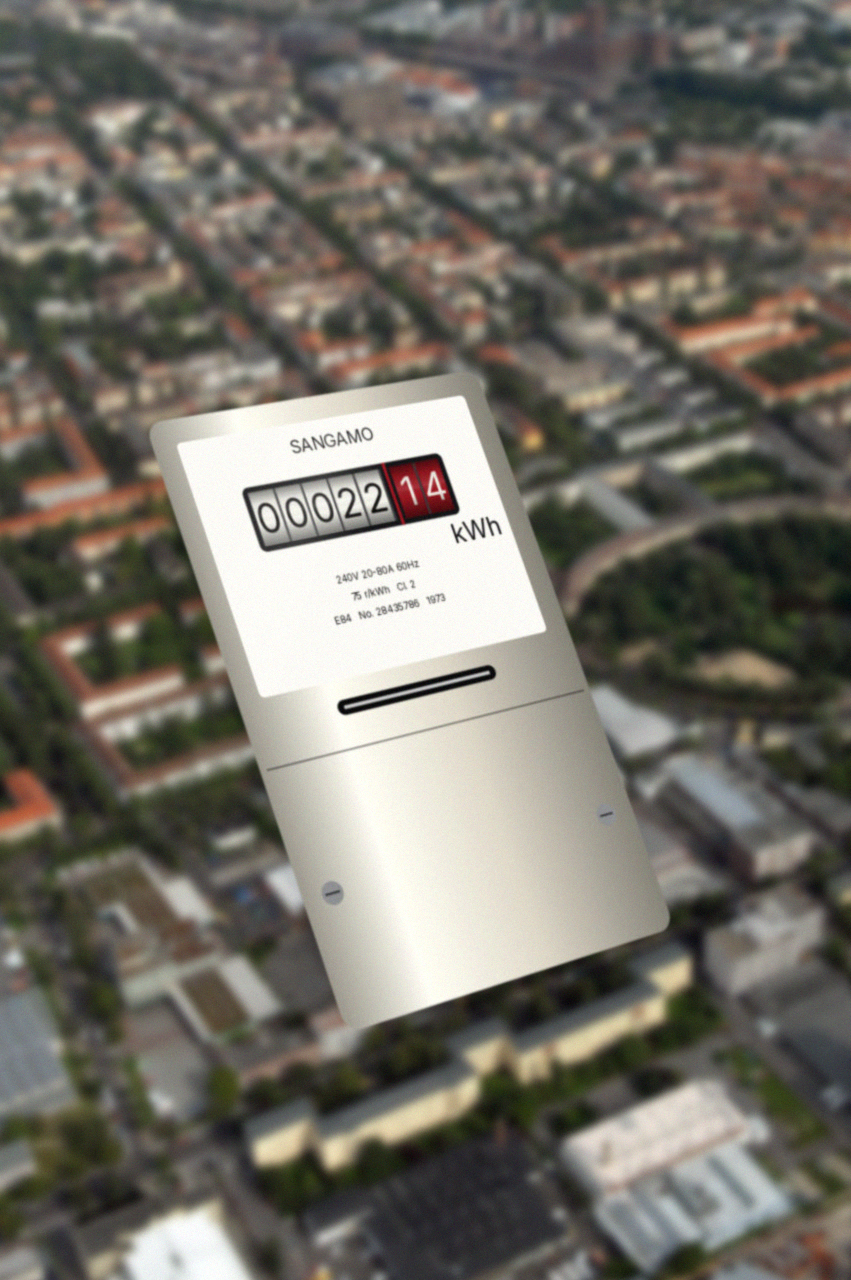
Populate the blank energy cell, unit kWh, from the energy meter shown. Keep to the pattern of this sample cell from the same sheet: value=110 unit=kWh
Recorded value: value=22.14 unit=kWh
